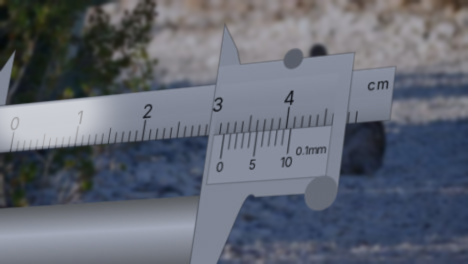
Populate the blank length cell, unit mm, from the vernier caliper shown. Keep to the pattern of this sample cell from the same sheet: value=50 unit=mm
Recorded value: value=31.6 unit=mm
